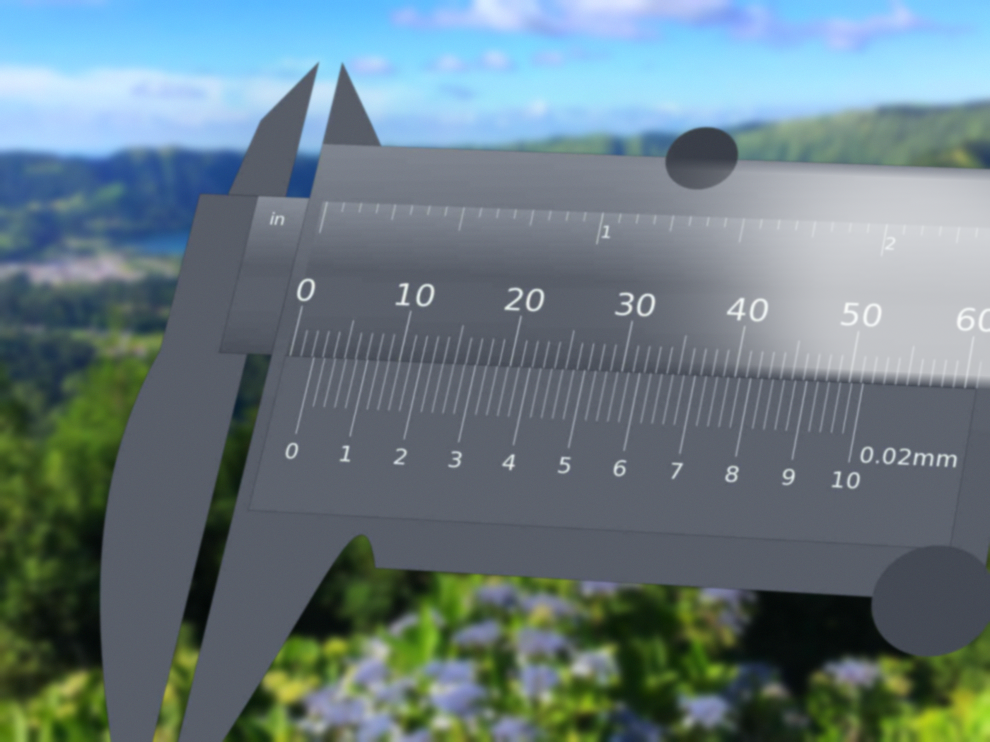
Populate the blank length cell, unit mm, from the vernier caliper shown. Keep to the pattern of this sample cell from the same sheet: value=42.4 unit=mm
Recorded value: value=2.2 unit=mm
